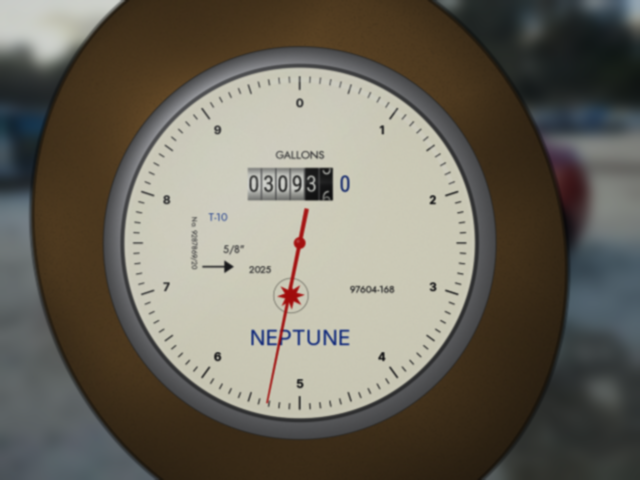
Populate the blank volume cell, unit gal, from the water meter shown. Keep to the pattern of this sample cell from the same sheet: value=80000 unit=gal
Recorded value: value=309355.3 unit=gal
